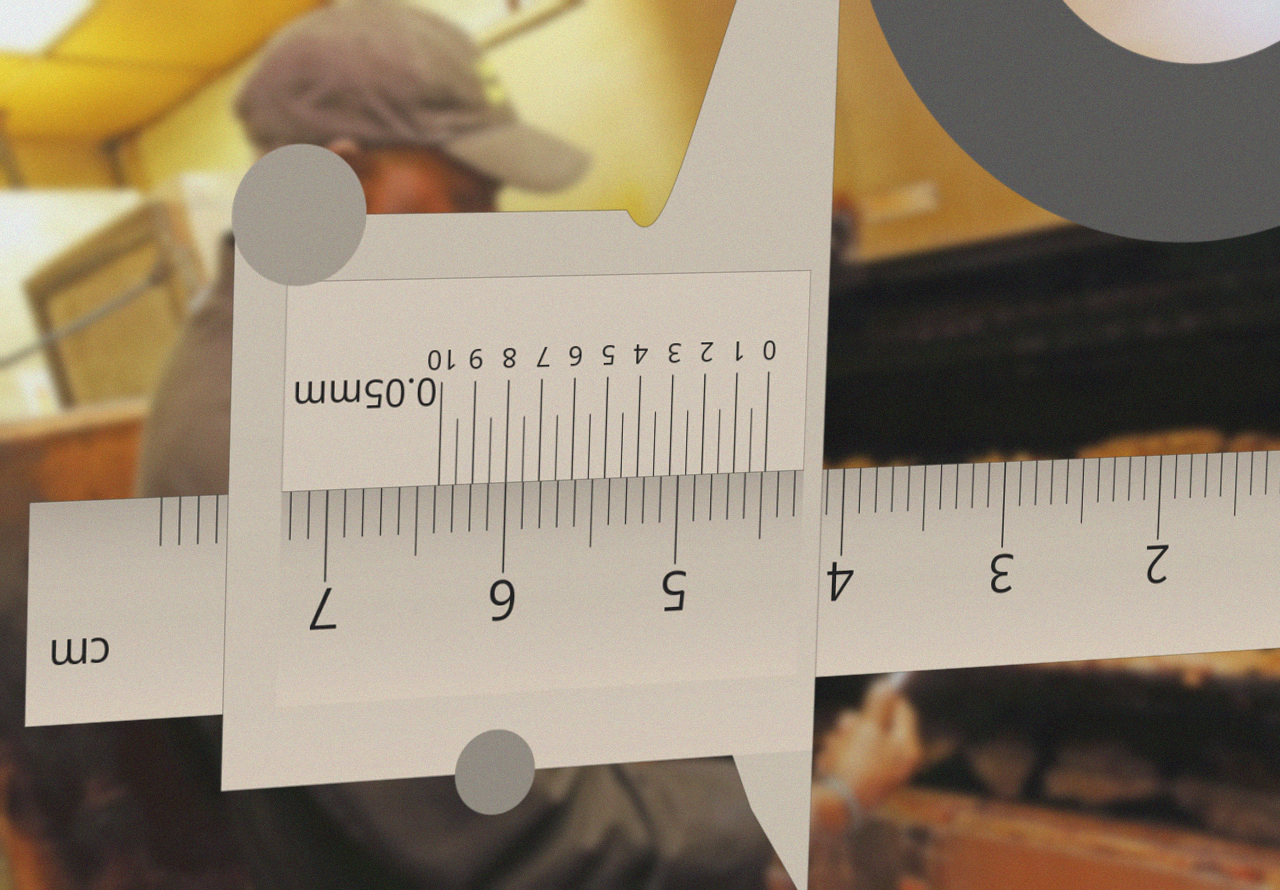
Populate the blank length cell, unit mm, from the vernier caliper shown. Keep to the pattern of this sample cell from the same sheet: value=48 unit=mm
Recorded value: value=44.8 unit=mm
